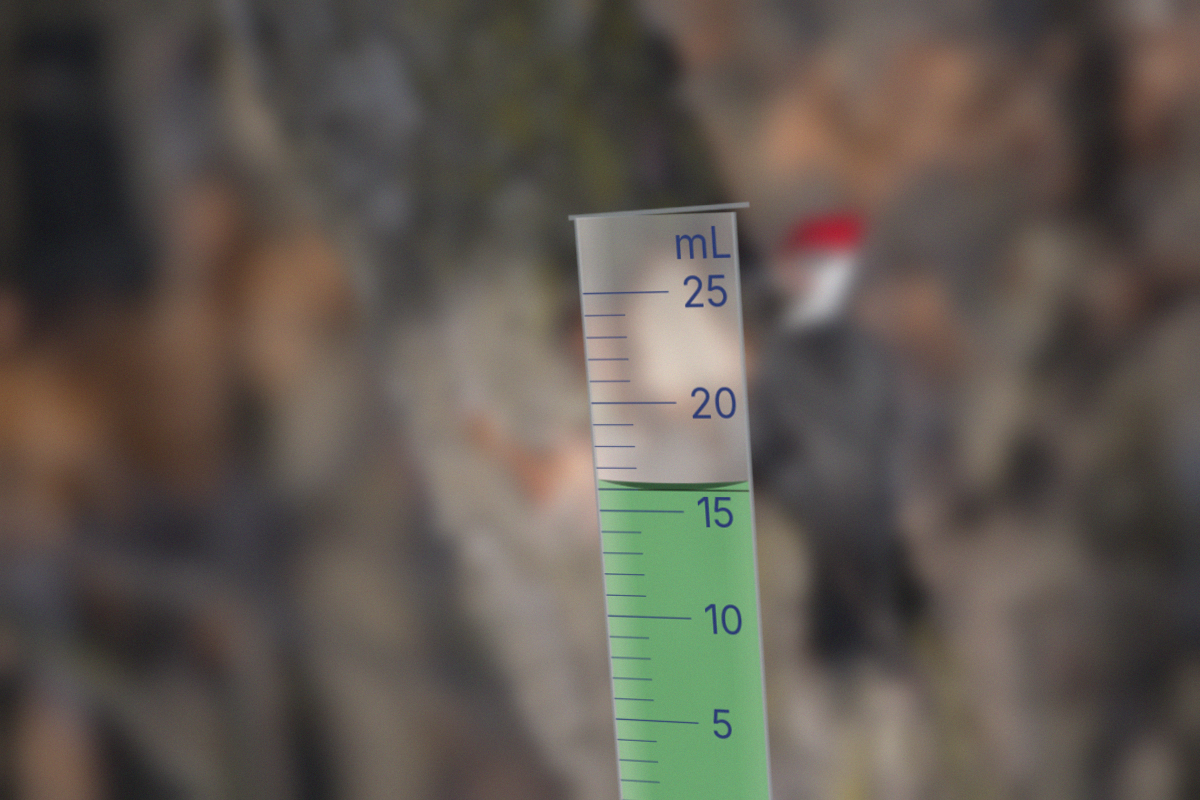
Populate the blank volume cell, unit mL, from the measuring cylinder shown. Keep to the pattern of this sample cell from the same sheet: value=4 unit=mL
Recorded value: value=16 unit=mL
